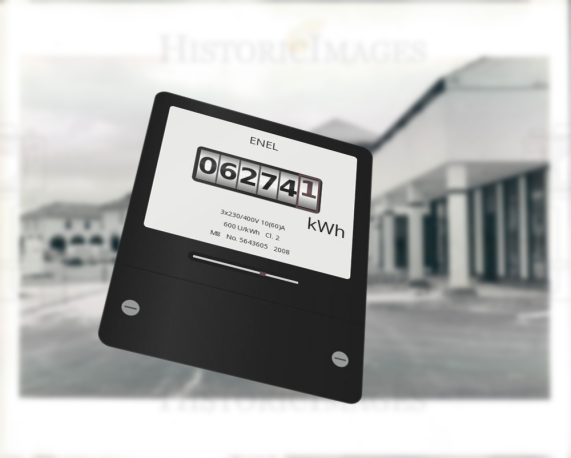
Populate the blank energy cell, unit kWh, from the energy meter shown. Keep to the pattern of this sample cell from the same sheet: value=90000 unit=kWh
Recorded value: value=6274.1 unit=kWh
